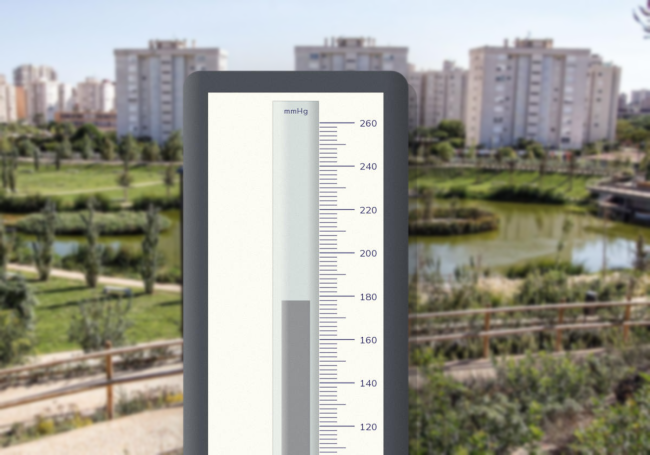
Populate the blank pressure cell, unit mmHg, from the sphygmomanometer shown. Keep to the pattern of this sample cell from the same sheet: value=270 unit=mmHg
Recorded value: value=178 unit=mmHg
